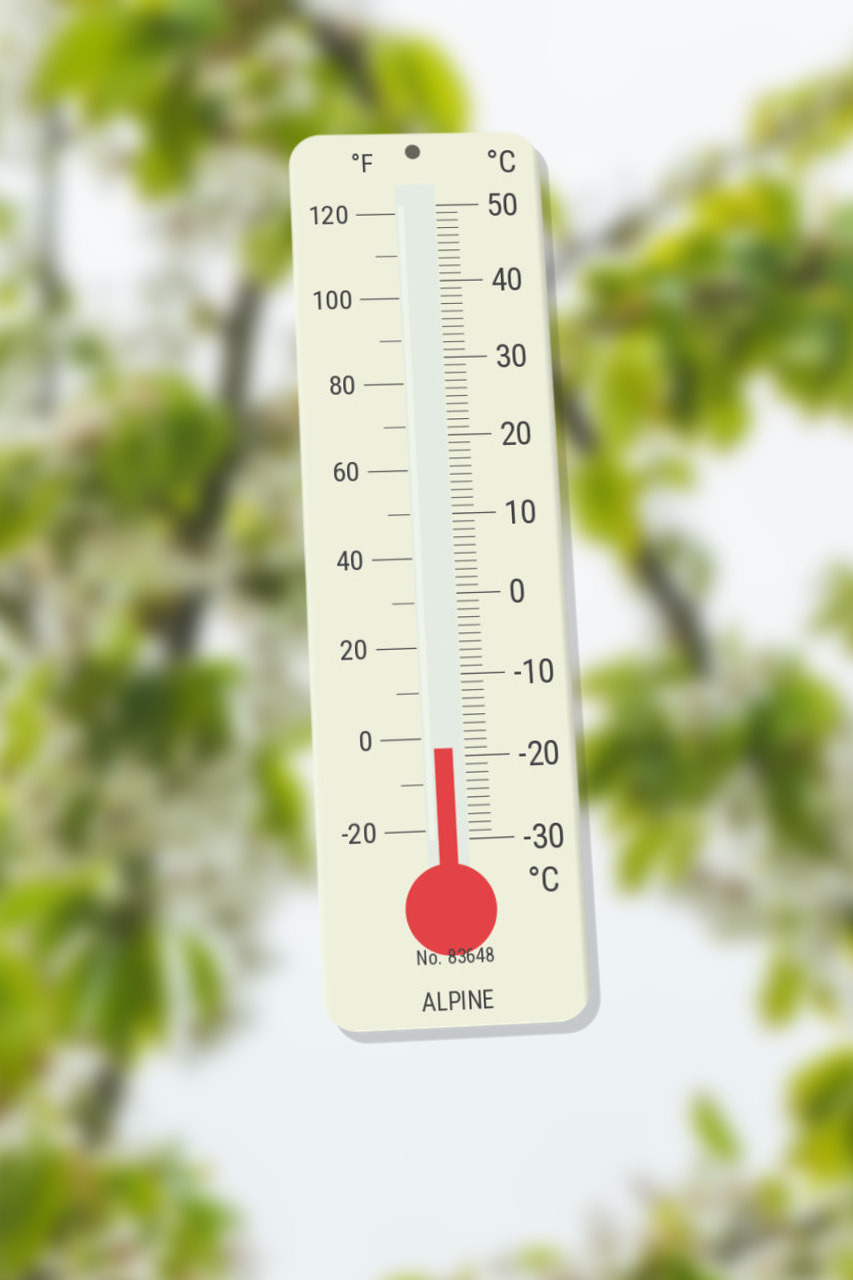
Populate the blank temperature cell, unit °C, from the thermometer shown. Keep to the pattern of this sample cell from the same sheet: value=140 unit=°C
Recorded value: value=-19 unit=°C
